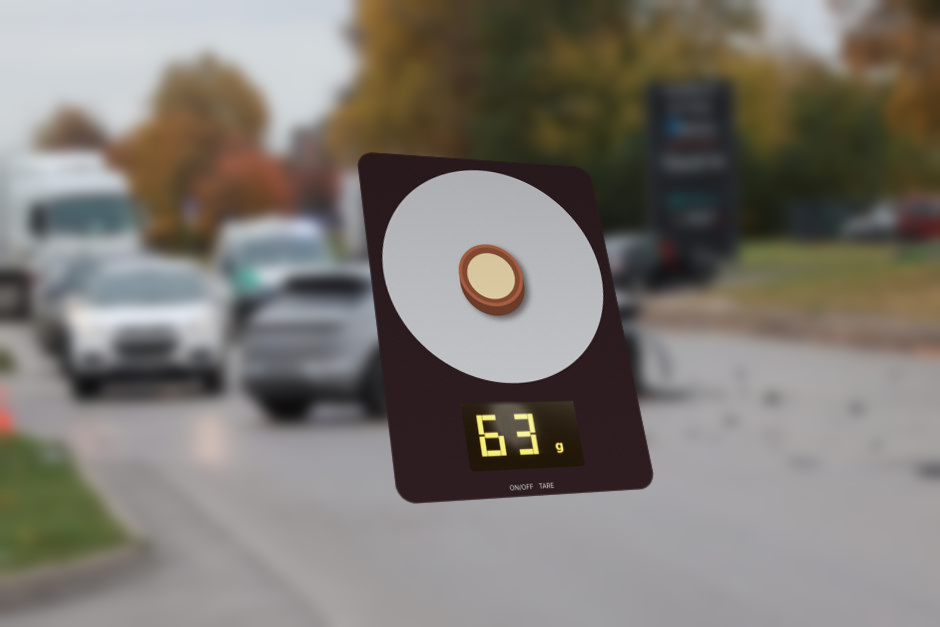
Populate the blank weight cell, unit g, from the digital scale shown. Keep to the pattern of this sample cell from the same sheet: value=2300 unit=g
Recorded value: value=63 unit=g
